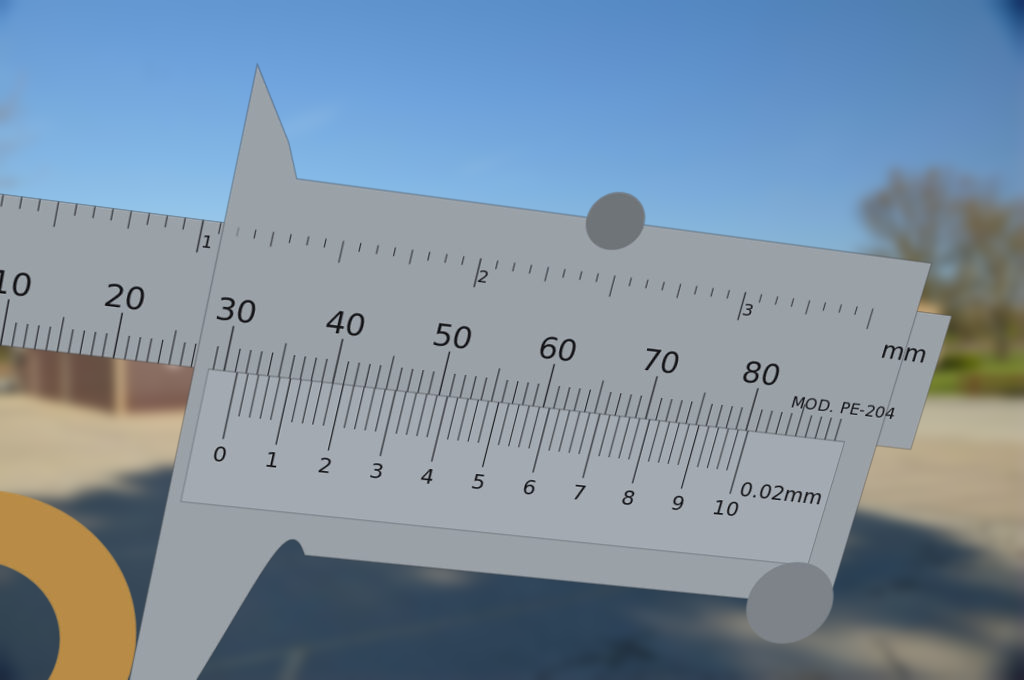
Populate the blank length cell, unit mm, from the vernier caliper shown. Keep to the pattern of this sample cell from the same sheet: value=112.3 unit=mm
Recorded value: value=31.2 unit=mm
